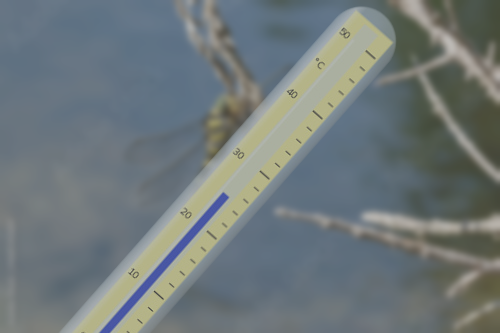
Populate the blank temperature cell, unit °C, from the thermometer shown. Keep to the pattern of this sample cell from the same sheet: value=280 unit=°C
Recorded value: value=25 unit=°C
